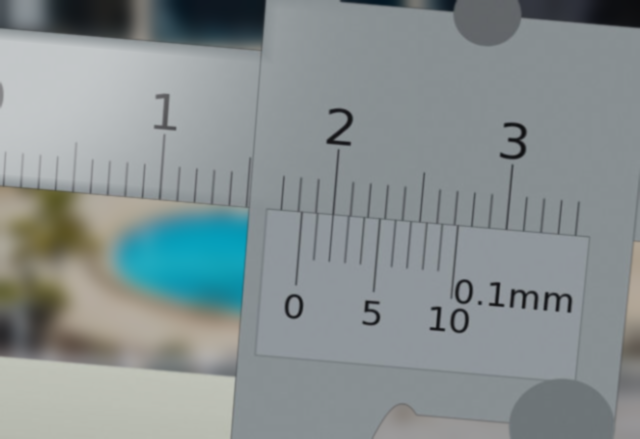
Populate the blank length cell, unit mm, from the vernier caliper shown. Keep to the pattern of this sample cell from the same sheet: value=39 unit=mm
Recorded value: value=18.2 unit=mm
